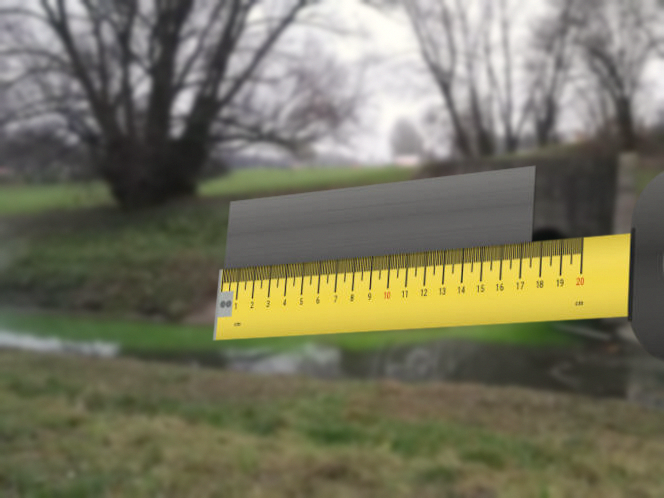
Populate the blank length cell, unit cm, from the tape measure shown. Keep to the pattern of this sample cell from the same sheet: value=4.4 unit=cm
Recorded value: value=17.5 unit=cm
